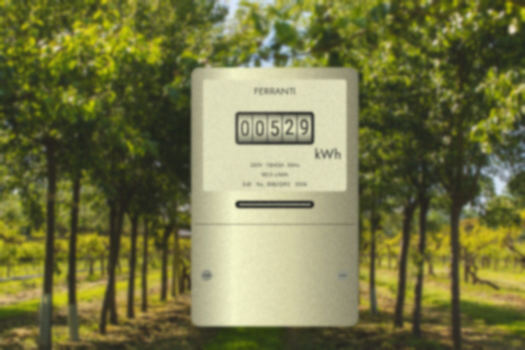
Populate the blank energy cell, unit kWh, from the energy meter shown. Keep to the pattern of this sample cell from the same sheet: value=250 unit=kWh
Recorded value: value=529 unit=kWh
